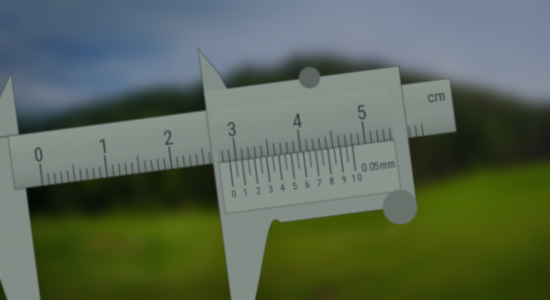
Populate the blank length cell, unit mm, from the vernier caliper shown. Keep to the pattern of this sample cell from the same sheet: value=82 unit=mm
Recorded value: value=29.0 unit=mm
